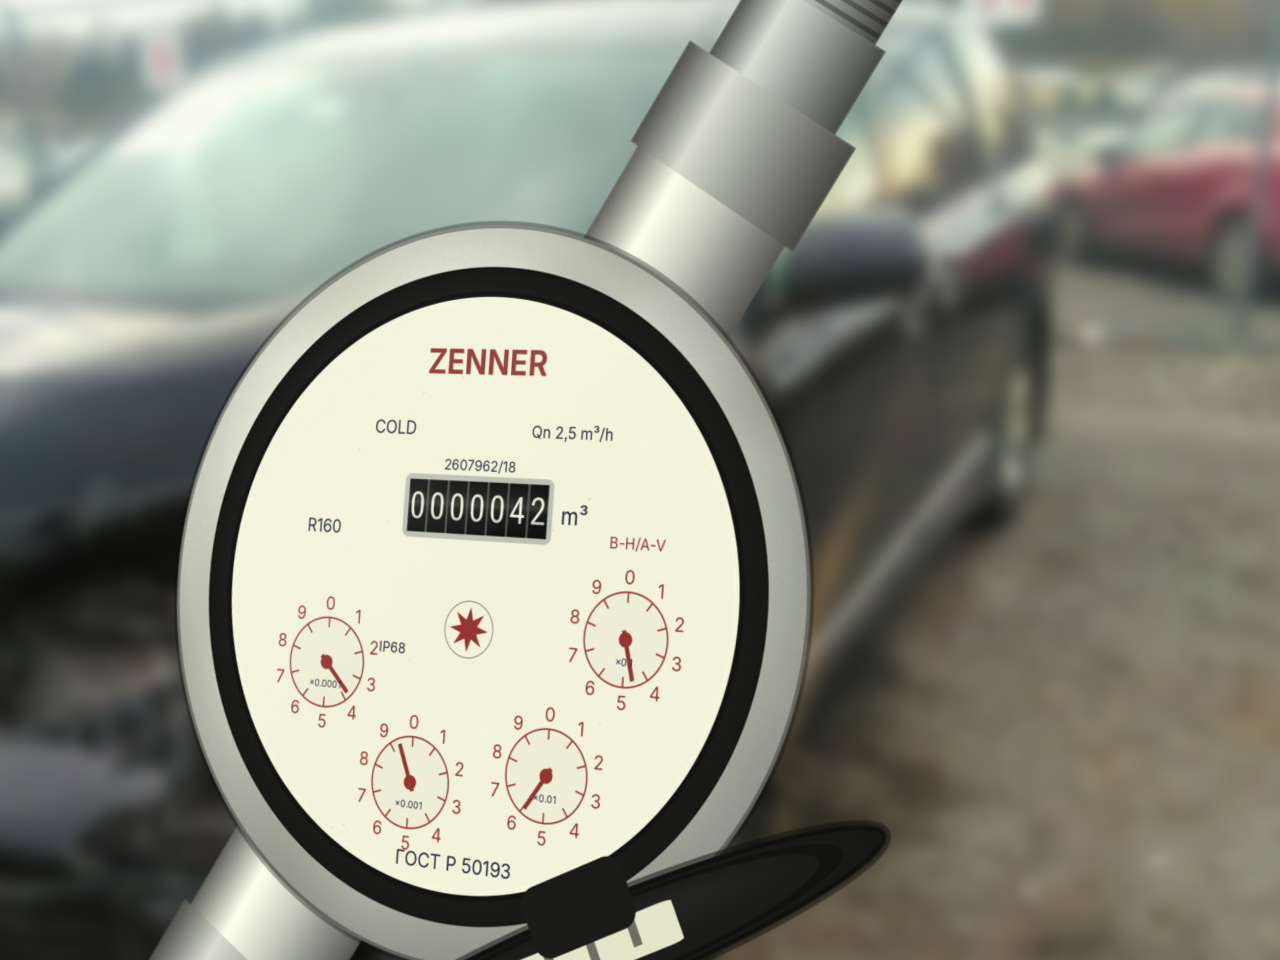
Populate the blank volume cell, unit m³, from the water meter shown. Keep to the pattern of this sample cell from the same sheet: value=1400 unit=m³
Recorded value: value=42.4593 unit=m³
